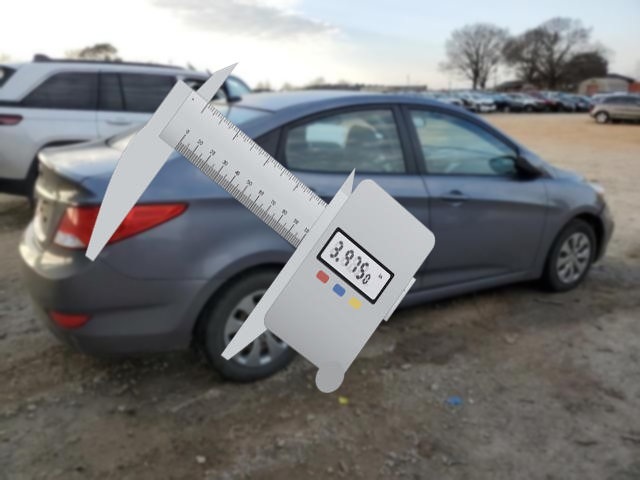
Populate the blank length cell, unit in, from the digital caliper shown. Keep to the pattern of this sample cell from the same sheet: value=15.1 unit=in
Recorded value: value=3.9750 unit=in
